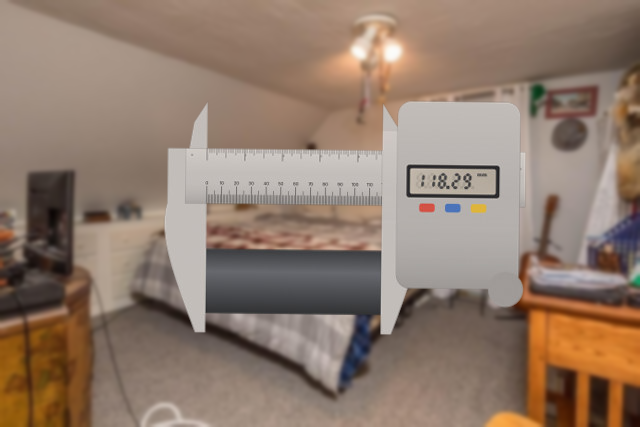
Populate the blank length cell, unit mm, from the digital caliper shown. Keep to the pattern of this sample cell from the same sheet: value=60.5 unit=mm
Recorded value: value=118.29 unit=mm
